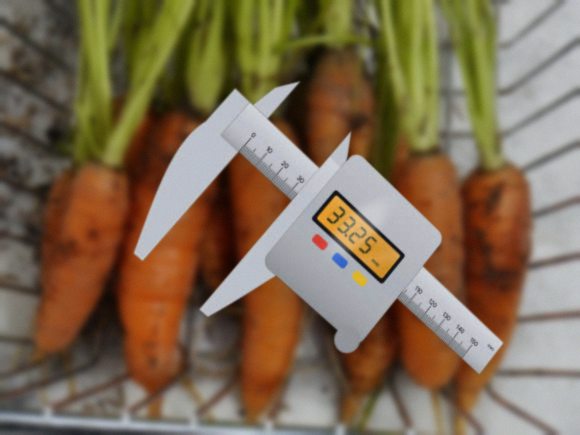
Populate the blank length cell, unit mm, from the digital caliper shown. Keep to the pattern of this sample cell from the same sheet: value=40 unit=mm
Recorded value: value=33.25 unit=mm
